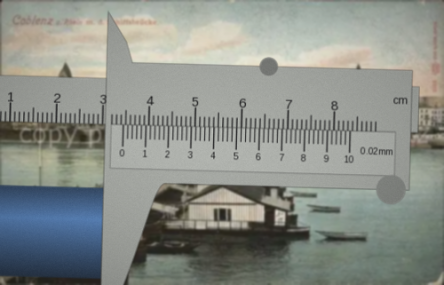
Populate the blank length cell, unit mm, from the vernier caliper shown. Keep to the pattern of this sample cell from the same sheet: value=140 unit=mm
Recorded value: value=34.5 unit=mm
